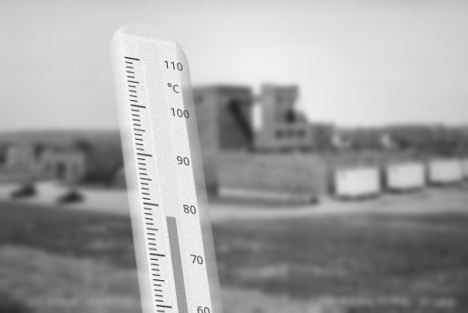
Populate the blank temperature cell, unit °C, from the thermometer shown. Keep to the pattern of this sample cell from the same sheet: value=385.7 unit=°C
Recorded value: value=78 unit=°C
